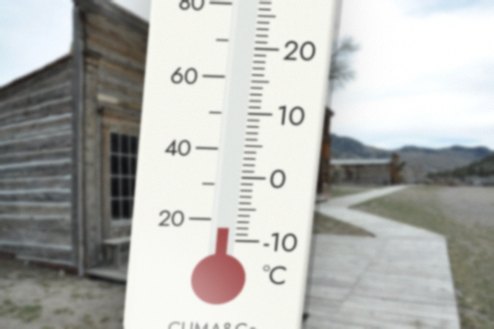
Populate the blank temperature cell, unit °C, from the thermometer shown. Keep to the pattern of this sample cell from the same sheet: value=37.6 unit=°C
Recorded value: value=-8 unit=°C
